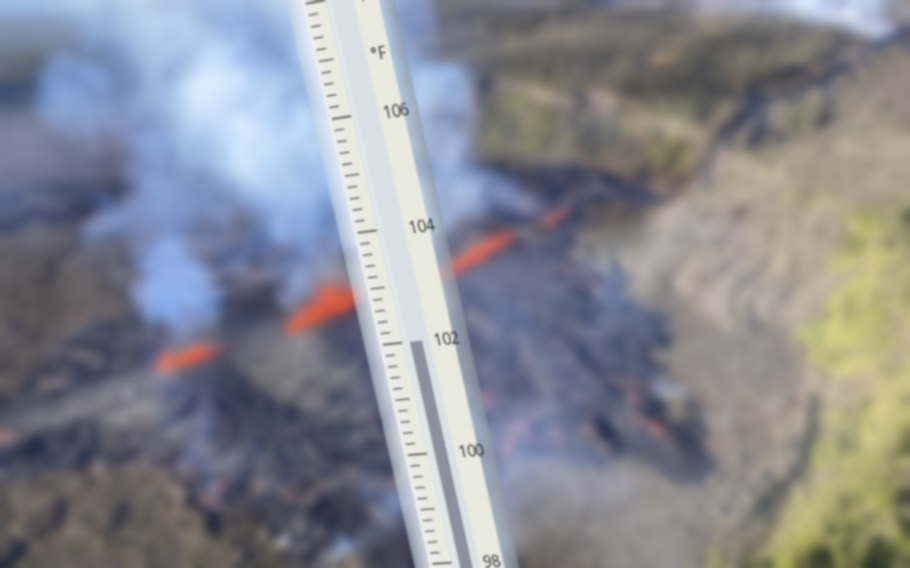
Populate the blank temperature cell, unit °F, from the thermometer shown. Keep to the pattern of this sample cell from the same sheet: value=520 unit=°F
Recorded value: value=102 unit=°F
